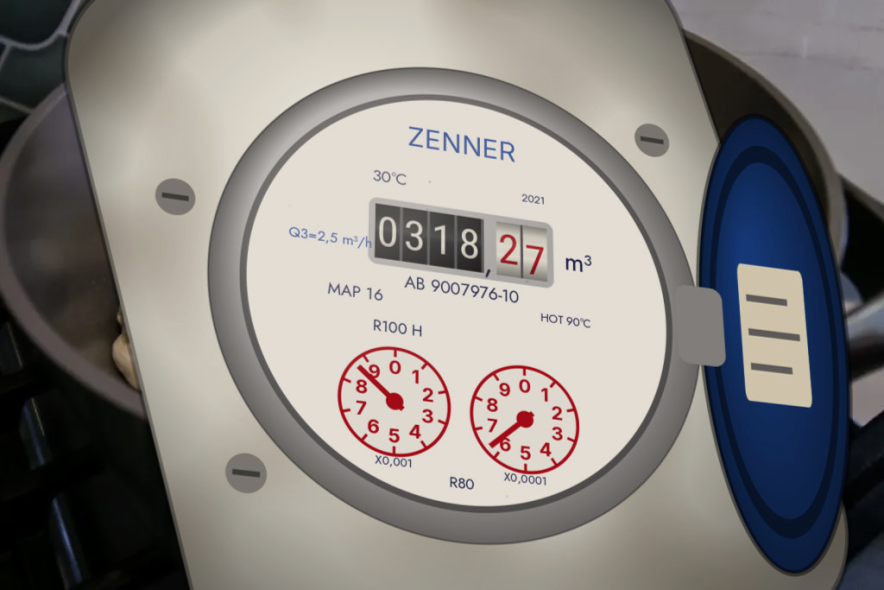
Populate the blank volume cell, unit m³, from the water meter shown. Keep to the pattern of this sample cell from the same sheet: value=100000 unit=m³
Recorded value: value=318.2686 unit=m³
